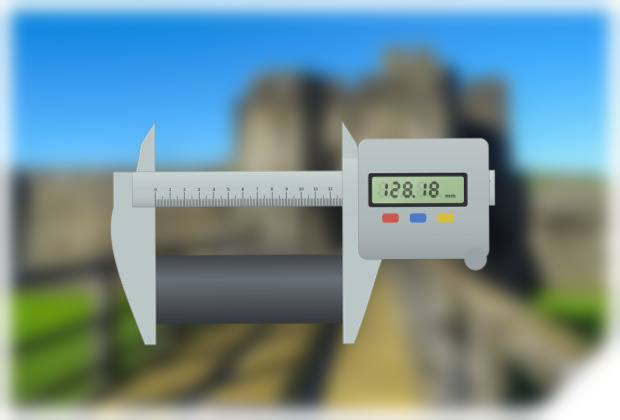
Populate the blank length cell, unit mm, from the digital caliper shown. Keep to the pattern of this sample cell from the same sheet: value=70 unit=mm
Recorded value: value=128.18 unit=mm
